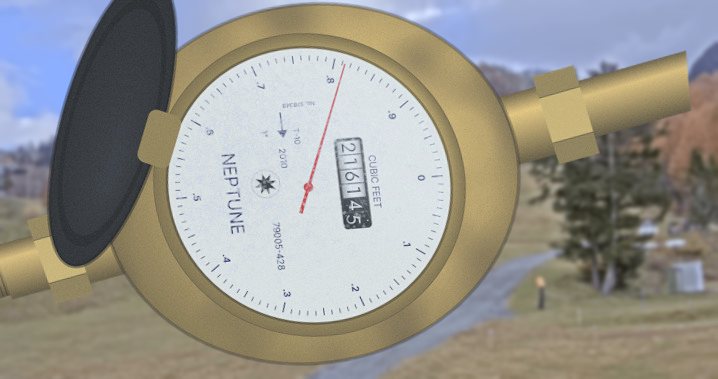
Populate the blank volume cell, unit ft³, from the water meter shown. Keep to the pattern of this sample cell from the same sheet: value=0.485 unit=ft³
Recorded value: value=216144.81 unit=ft³
